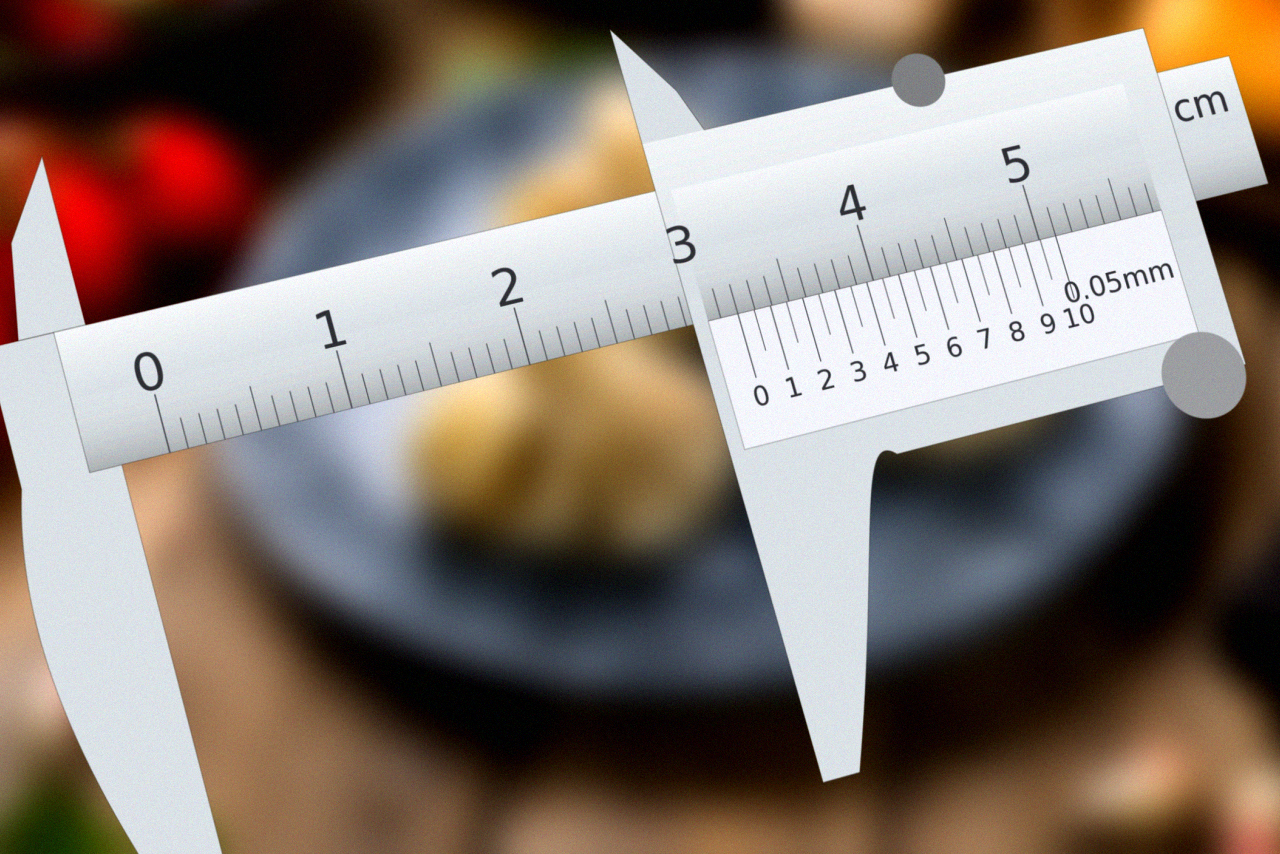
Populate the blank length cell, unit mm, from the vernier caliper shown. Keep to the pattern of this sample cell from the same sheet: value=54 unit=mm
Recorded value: value=32.0 unit=mm
